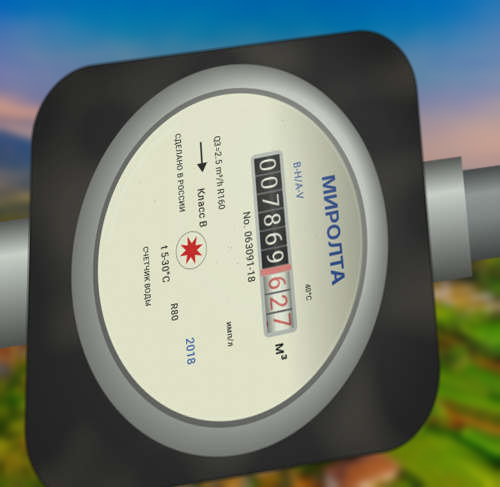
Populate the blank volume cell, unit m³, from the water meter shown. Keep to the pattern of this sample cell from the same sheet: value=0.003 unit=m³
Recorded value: value=7869.627 unit=m³
